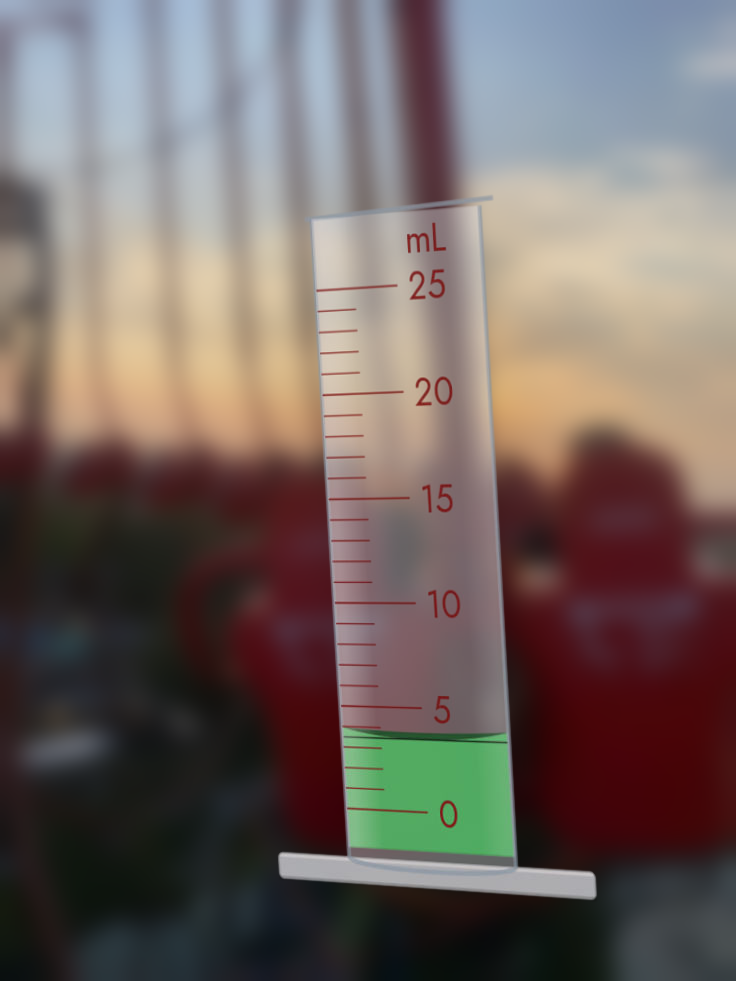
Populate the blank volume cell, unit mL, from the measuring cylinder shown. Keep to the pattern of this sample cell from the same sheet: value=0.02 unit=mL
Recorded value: value=3.5 unit=mL
